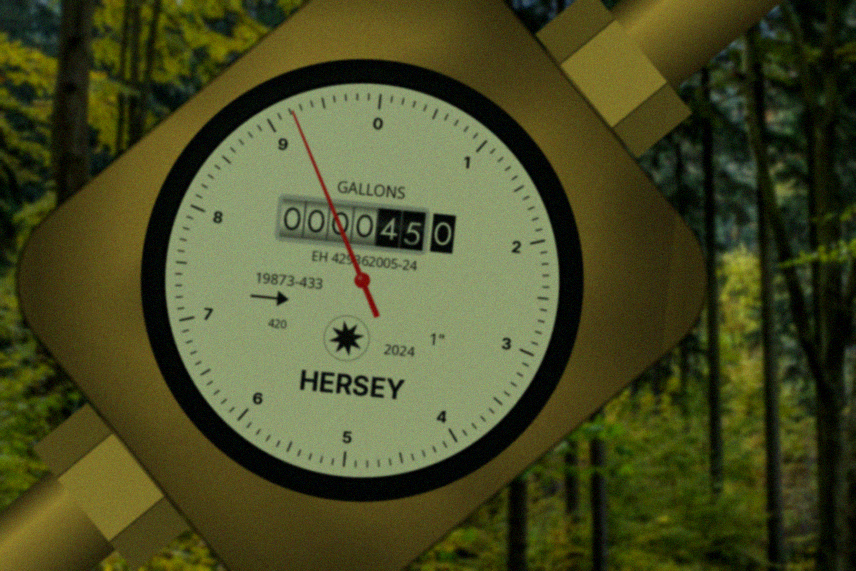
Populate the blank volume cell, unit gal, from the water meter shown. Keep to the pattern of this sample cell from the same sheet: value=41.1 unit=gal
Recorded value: value=449.2 unit=gal
